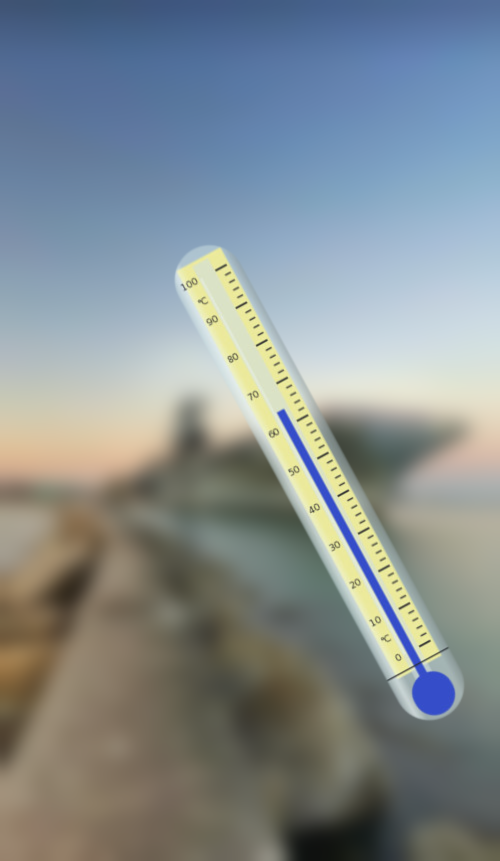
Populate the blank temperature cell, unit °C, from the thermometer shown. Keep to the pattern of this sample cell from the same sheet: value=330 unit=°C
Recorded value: value=64 unit=°C
